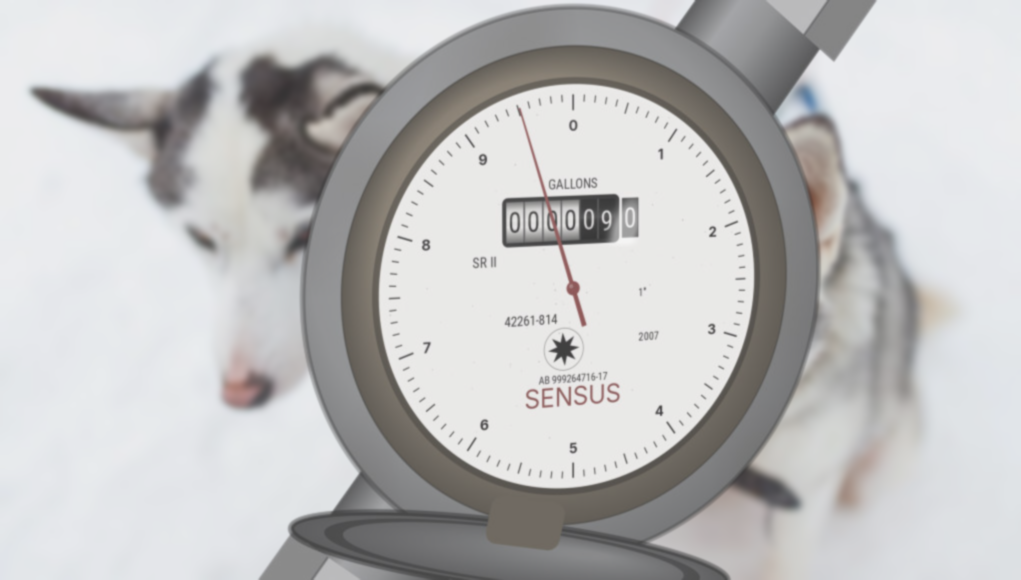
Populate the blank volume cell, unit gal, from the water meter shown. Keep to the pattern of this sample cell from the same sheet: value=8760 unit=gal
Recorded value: value=89.5 unit=gal
